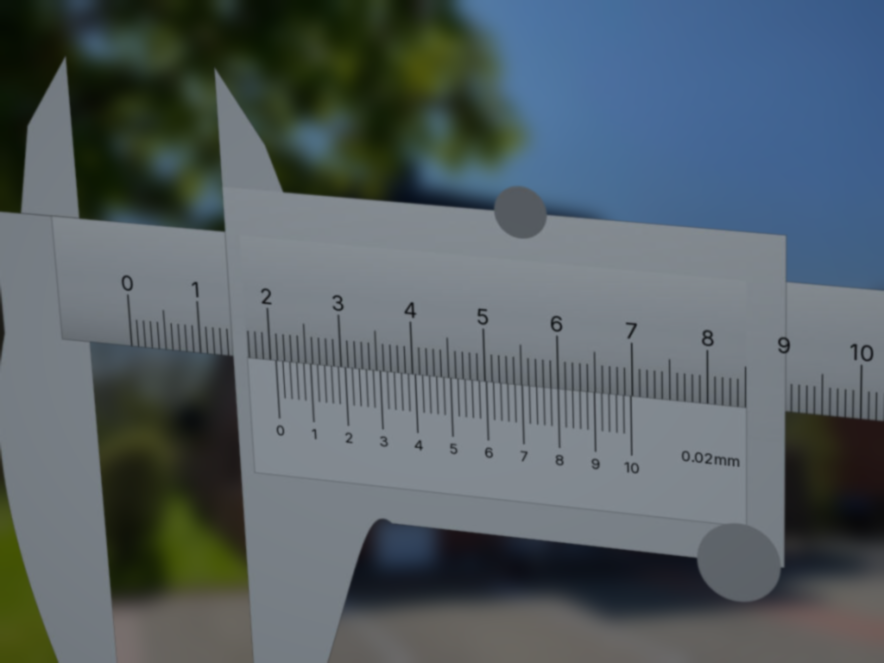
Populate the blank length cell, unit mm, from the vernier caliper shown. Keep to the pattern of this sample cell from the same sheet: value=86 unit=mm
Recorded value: value=20.8 unit=mm
